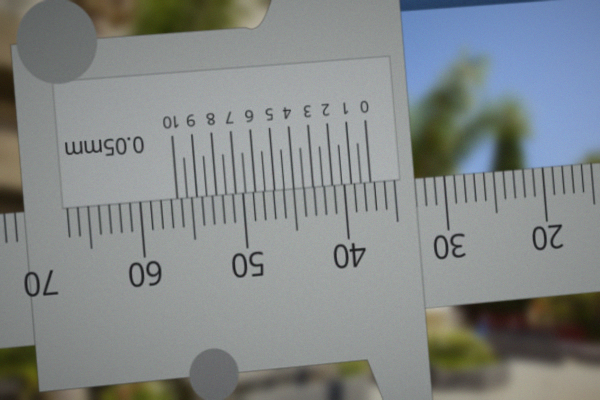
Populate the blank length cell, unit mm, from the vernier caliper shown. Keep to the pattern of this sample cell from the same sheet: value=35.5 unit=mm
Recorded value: value=37.4 unit=mm
